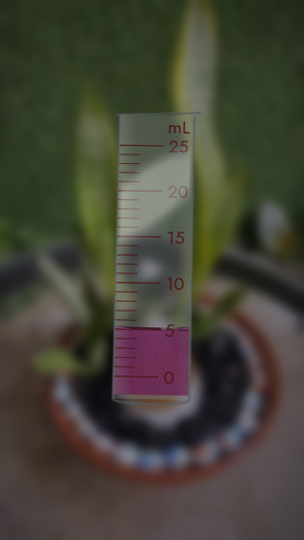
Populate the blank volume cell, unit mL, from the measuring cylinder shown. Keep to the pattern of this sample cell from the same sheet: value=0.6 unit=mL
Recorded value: value=5 unit=mL
